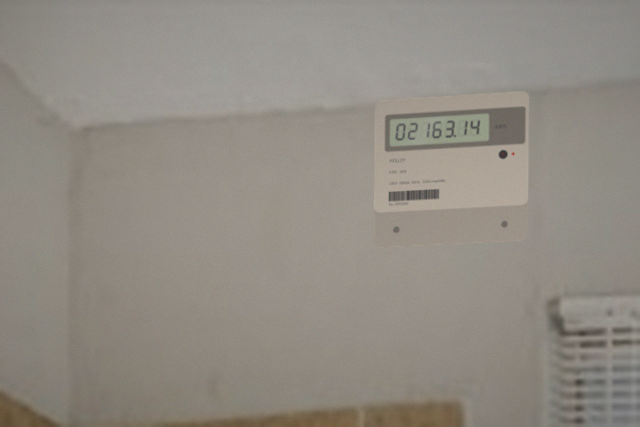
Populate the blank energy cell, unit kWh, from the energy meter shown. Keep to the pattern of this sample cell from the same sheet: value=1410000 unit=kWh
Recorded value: value=2163.14 unit=kWh
